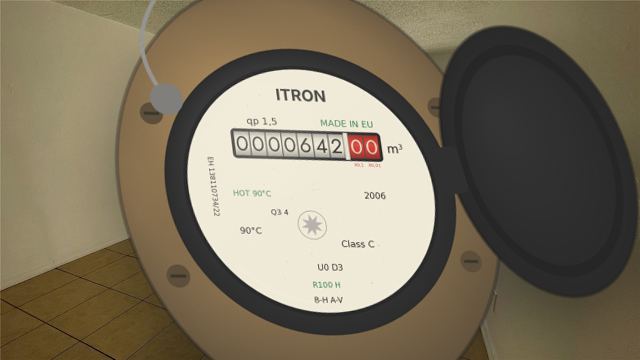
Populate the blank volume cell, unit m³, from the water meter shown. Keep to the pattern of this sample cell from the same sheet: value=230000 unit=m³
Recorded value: value=642.00 unit=m³
